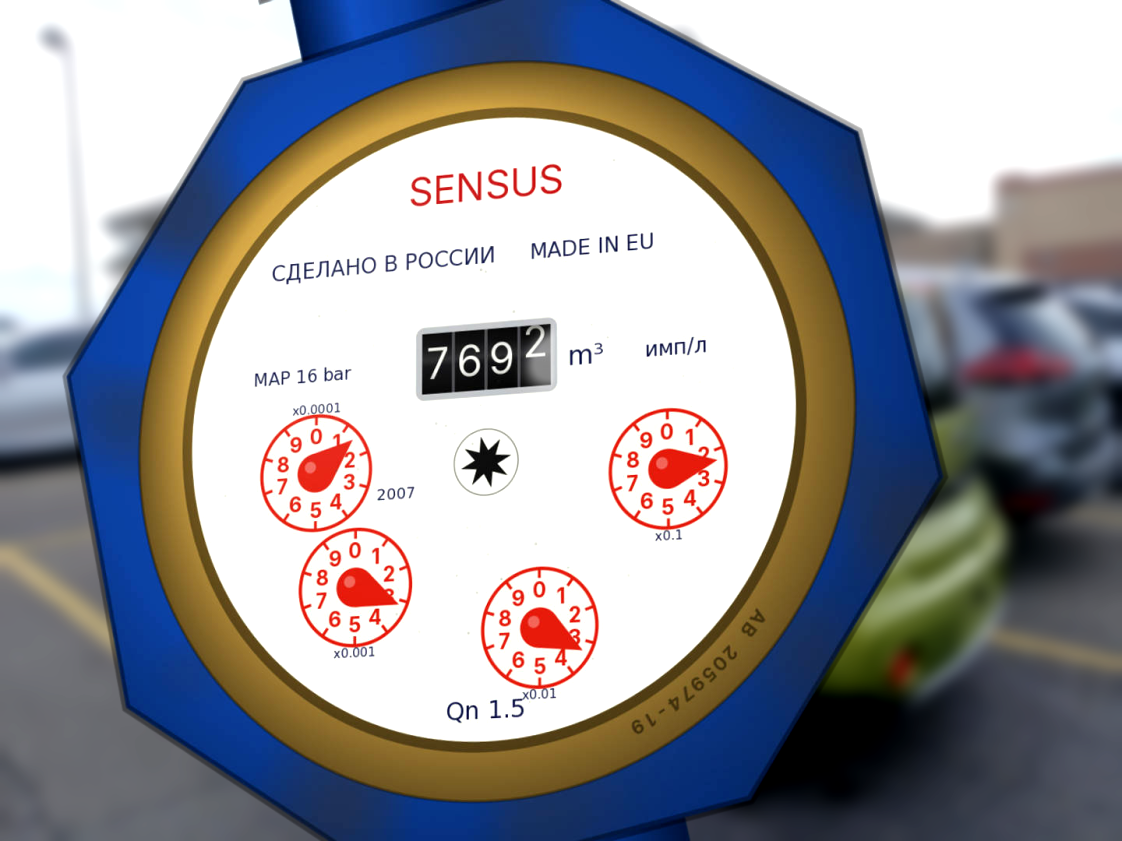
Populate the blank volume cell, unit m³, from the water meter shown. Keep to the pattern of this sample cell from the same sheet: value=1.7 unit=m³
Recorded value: value=7692.2331 unit=m³
